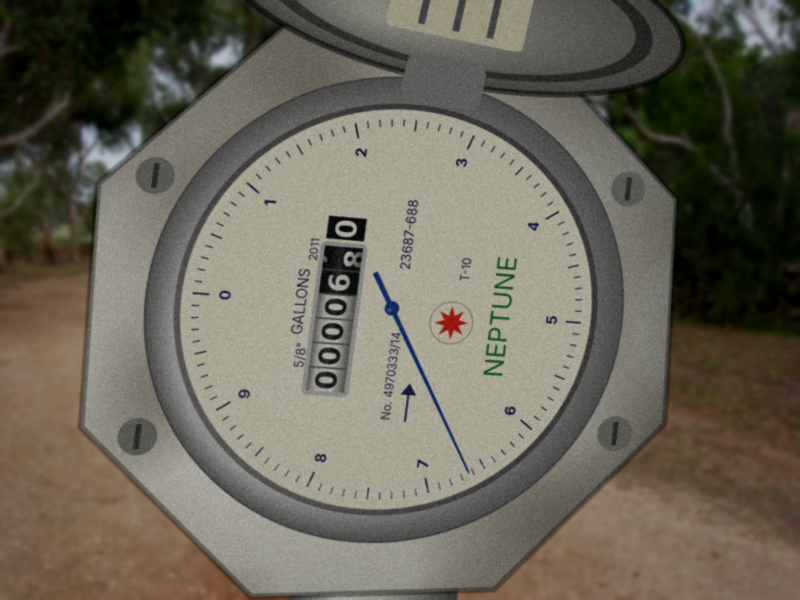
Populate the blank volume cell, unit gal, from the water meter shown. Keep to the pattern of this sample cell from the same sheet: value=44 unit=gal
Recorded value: value=676.6 unit=gal
